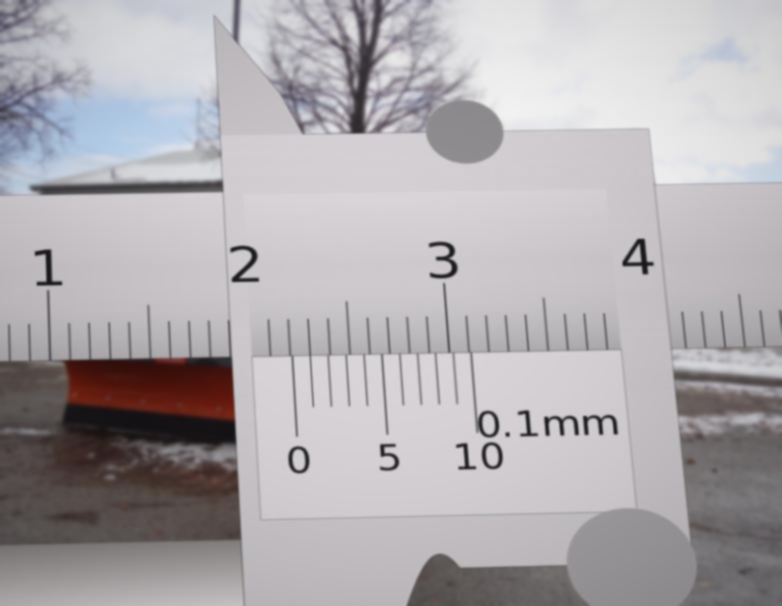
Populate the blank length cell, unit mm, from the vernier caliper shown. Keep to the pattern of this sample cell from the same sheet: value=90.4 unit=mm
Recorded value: value=22.1 unit=mm
